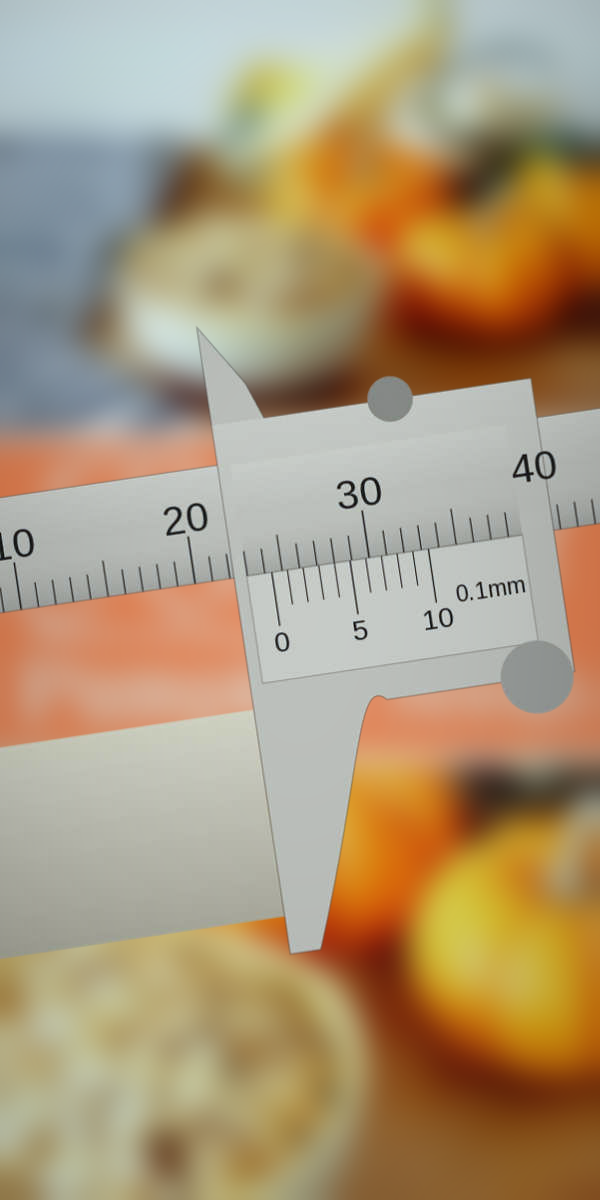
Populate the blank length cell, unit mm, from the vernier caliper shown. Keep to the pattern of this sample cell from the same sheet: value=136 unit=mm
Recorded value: value=24.4 unit=mm
